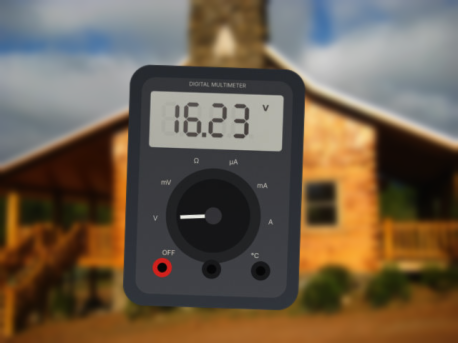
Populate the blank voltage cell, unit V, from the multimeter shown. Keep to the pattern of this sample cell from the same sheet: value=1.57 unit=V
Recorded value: value=16.23 unit=V
